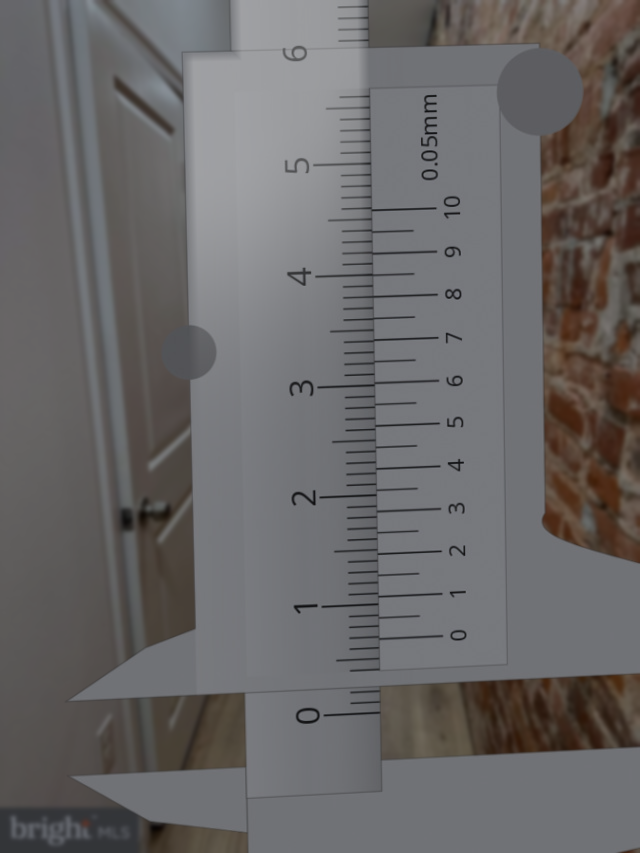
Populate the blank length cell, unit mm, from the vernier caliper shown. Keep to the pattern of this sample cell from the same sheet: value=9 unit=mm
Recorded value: value=6.8 unit=mm
